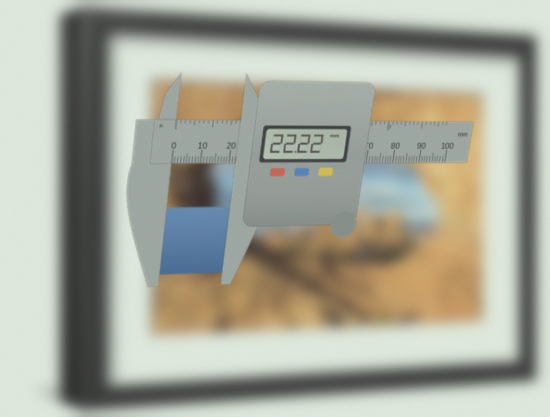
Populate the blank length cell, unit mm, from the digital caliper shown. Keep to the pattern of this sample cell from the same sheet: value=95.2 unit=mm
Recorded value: value=22.22 unit=mm
